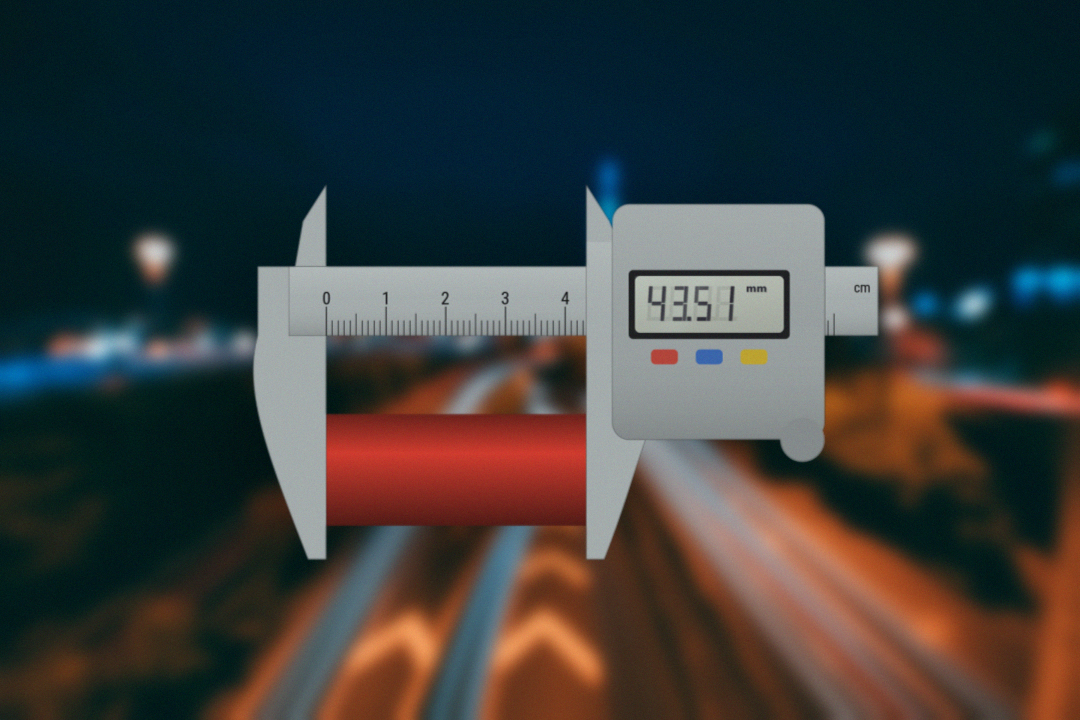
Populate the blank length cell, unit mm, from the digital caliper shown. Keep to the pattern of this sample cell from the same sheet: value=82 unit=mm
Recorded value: value=43.51 unit=mm
